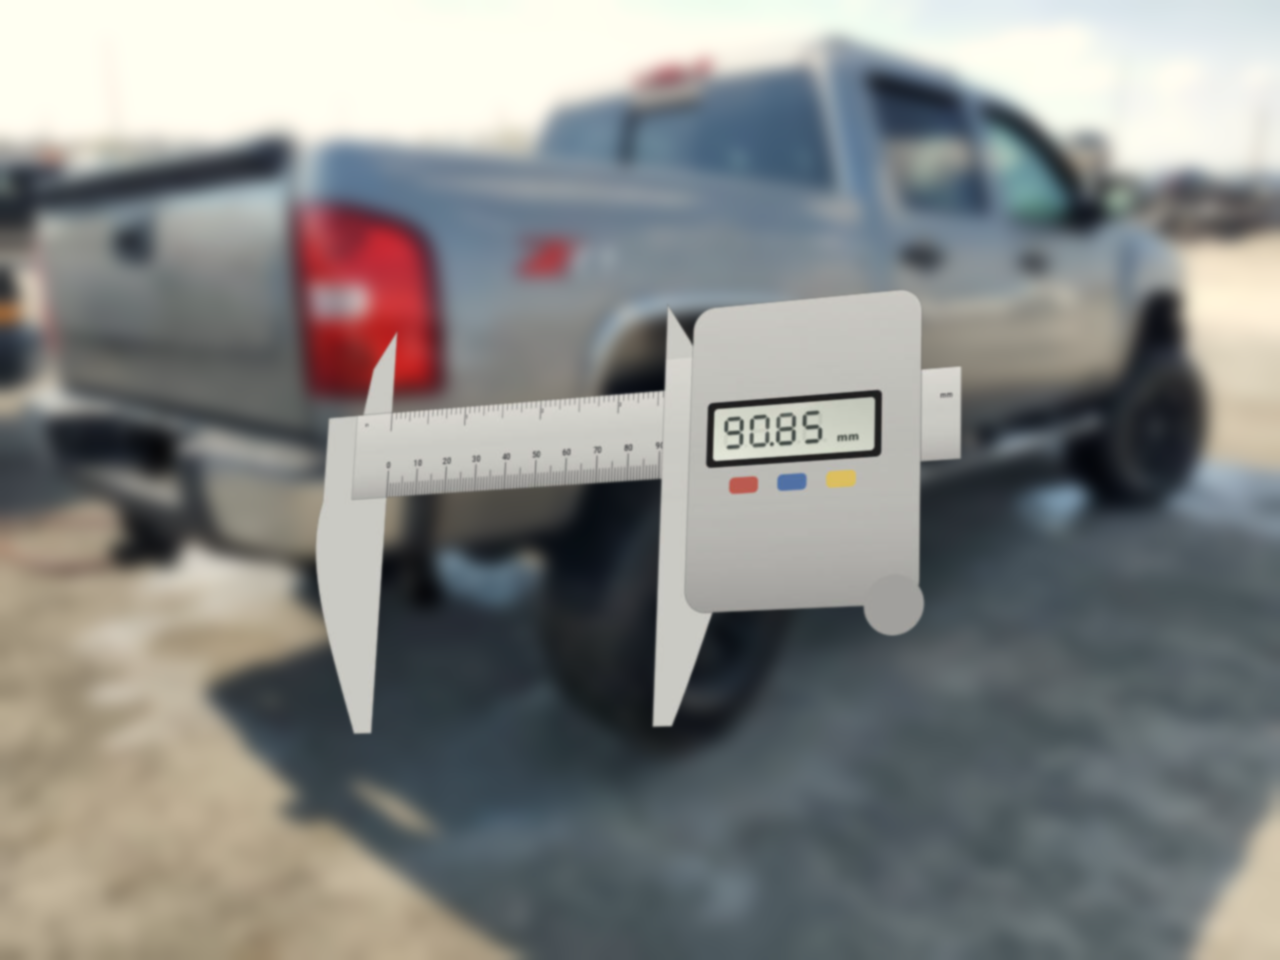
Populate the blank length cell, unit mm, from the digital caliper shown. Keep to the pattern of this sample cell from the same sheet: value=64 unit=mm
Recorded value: value=90.85 unit=mm
